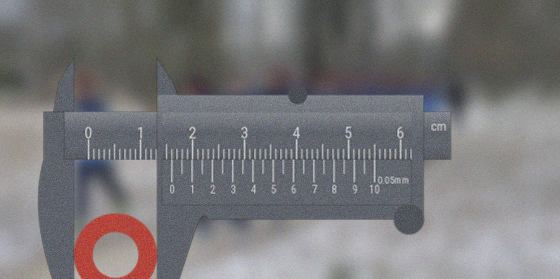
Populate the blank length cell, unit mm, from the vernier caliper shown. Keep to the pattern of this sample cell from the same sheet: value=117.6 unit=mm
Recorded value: value=16.0 unit=mm
